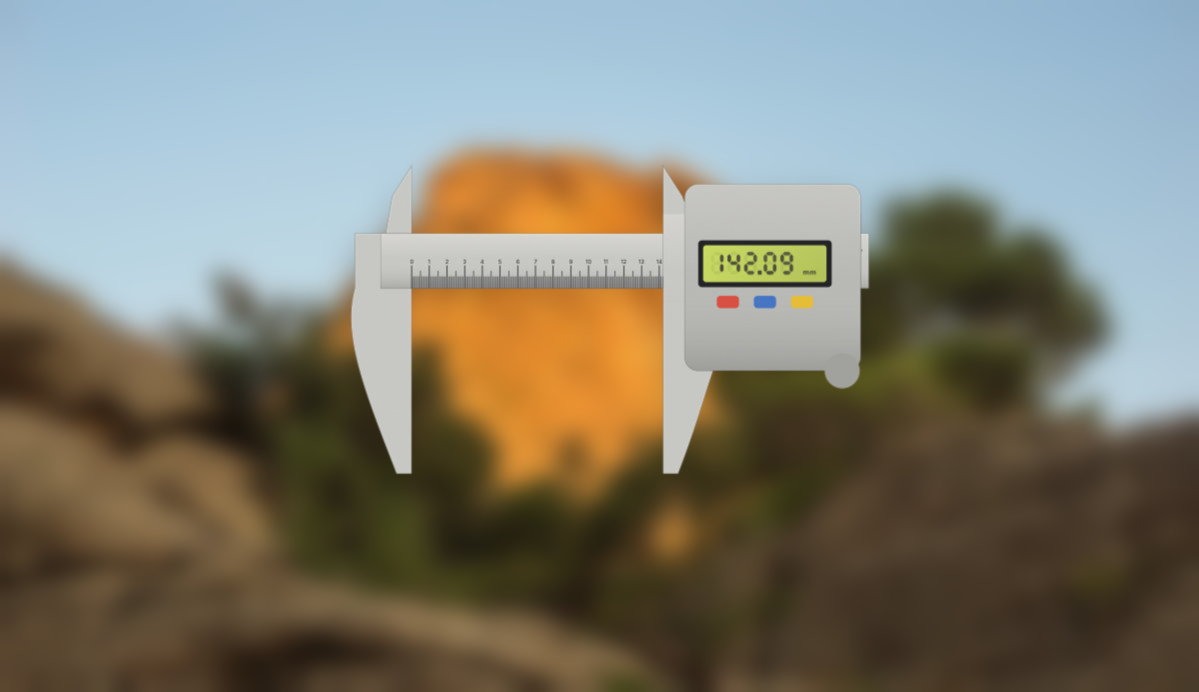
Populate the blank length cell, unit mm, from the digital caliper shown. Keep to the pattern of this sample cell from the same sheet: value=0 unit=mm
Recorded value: value=142.09 unit=mm
